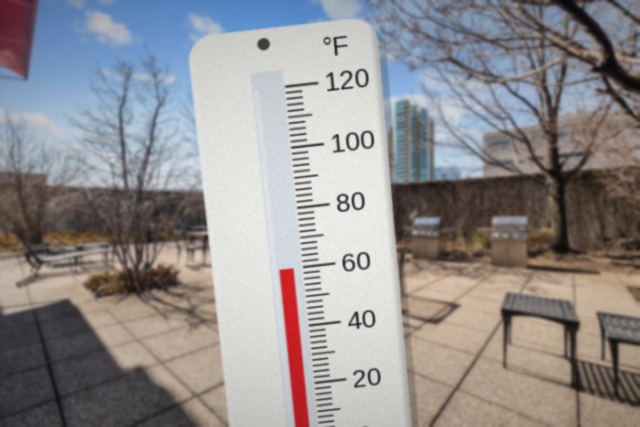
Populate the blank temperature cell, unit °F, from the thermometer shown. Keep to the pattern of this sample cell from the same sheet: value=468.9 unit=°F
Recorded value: value=60 unit=°F
